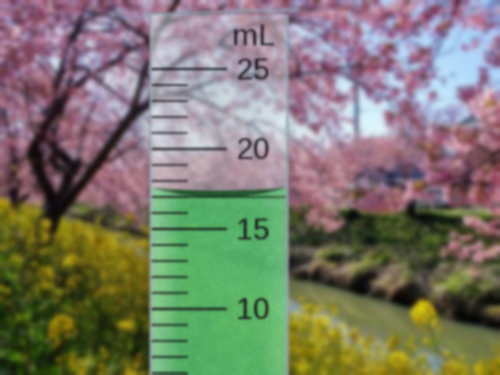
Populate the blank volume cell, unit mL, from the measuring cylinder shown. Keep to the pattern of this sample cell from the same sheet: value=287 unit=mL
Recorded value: value=17 unit=mL
